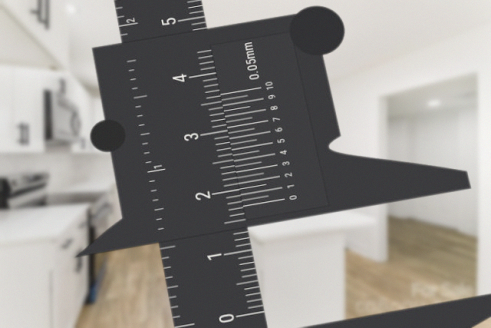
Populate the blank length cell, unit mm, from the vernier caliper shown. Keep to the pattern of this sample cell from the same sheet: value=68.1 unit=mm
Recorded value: value=17.2 unit=mm
